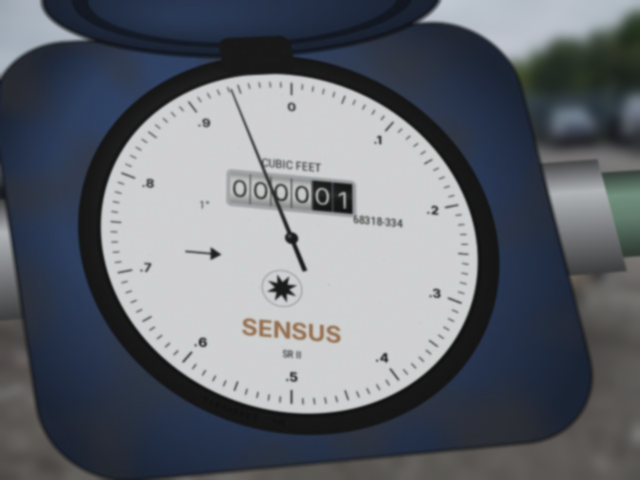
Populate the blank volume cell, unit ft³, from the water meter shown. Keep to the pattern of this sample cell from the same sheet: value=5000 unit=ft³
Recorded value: value=0.94 unit=ft³
